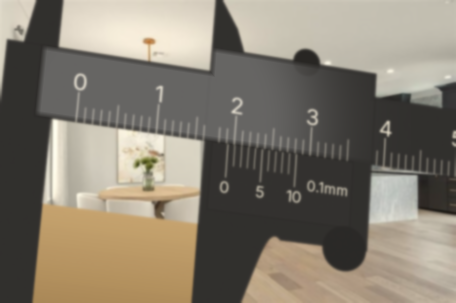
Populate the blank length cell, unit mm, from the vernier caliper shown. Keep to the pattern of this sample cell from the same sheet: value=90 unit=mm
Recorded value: value=19.2 unit=mm
